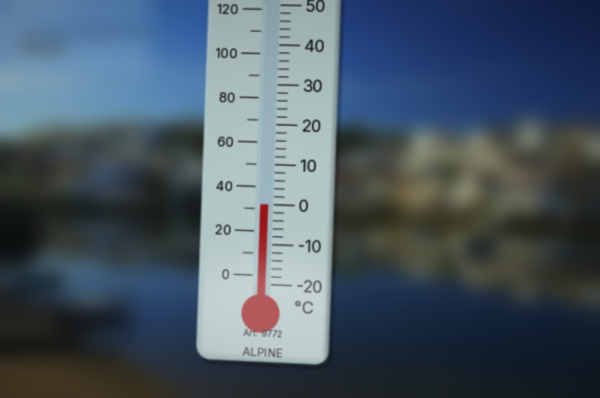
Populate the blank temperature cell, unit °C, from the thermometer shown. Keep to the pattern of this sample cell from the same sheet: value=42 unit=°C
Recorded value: value=0 unit=°C
